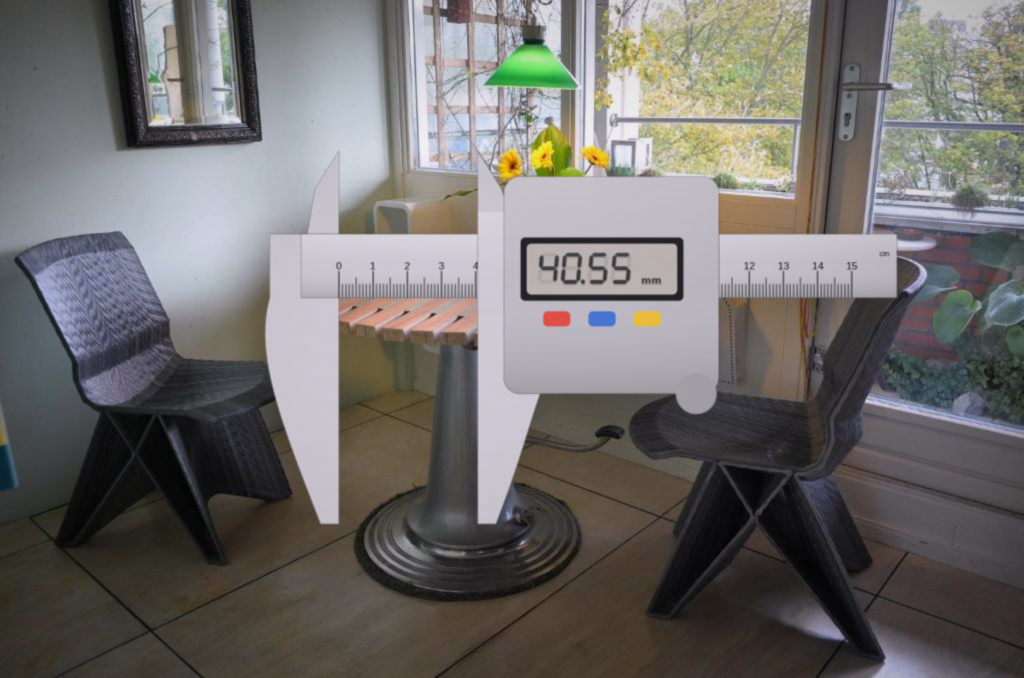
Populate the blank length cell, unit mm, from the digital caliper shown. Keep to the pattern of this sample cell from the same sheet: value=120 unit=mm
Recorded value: value=40.55 unit=mm
